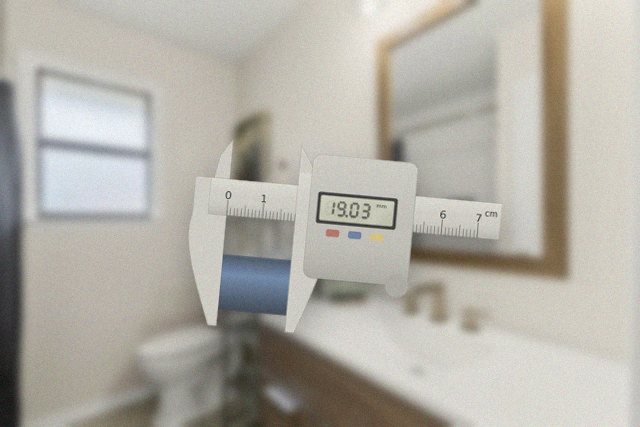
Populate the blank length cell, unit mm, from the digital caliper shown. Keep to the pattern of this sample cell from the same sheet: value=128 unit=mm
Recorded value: value=19.03 unit=mm
